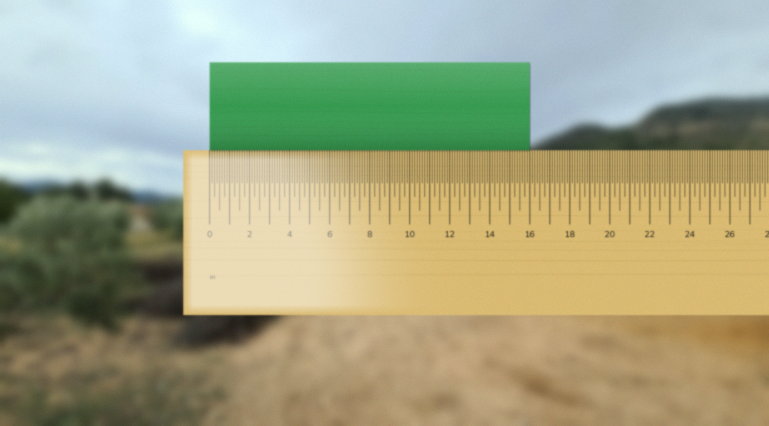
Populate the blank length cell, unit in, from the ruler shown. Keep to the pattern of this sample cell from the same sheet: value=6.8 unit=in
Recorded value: value=16 unit=in
